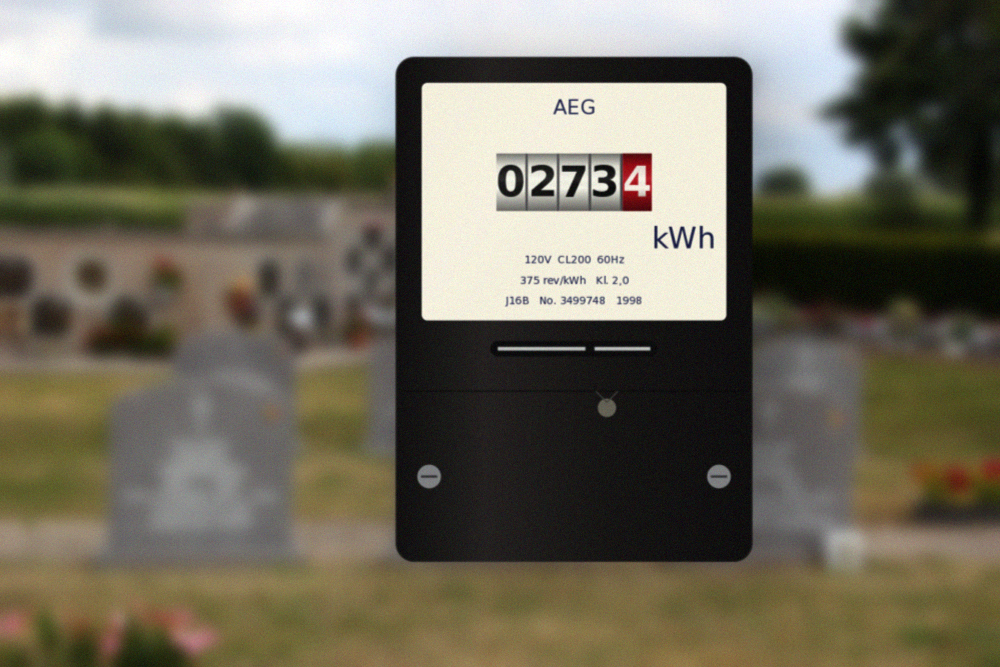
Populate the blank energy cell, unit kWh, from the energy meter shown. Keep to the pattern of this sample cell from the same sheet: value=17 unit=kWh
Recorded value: value=273.4 unit=kWh
